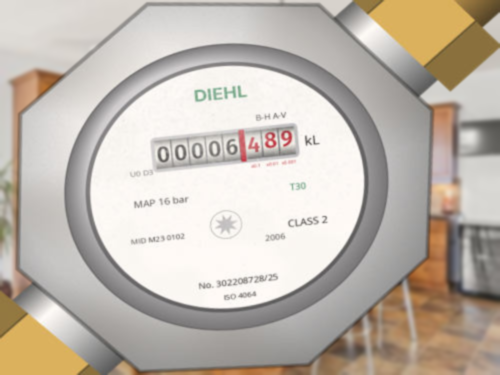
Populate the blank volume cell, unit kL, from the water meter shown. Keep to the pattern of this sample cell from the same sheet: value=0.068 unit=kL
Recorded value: value=6.489 unit=kL
